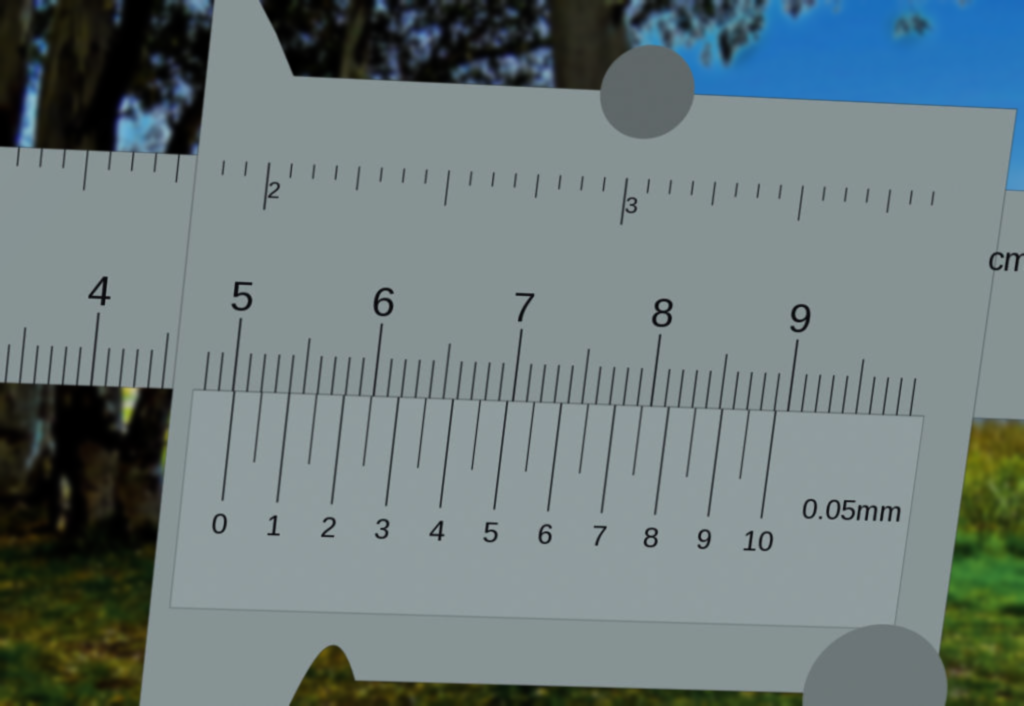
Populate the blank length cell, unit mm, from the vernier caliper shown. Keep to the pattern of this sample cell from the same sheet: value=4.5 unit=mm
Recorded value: value=50.1 unit=mm
